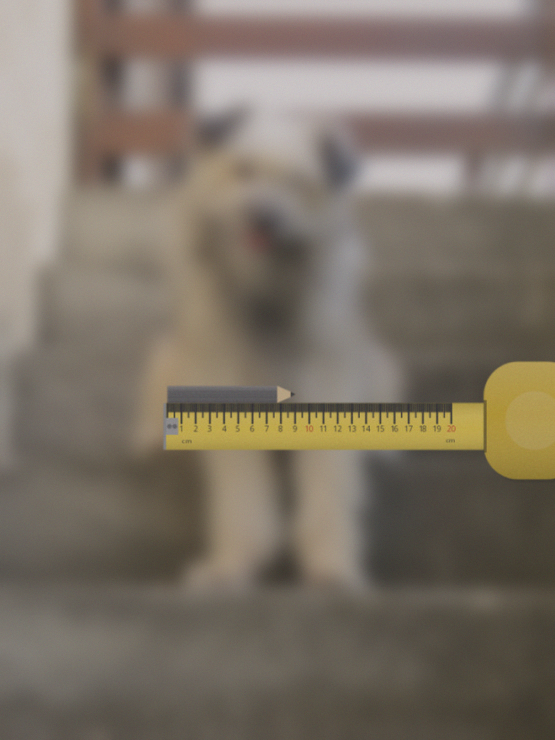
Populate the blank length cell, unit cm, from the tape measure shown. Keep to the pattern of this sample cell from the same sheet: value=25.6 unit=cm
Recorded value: value=9 unit=cm
